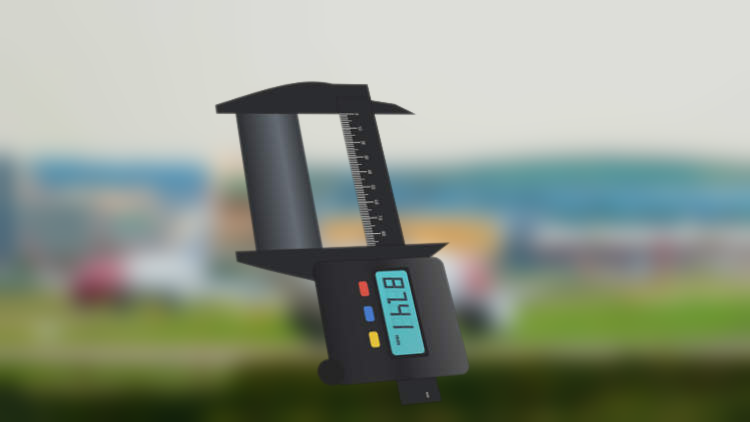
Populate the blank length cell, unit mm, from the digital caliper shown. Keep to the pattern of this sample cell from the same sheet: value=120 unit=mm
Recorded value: value=87.41 unit=mm
